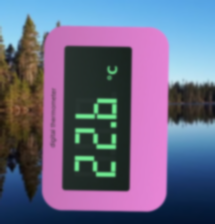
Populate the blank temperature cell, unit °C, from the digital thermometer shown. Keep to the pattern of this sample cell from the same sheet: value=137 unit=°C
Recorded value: value=22.6 unit=°C
